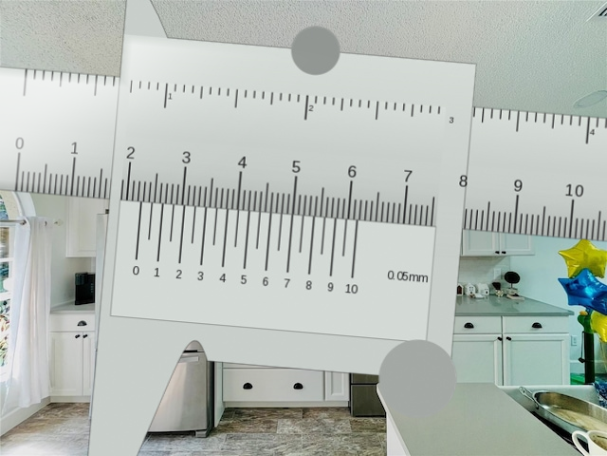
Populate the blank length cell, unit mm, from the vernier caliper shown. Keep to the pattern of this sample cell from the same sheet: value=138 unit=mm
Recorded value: value=22.6 unit=mm
